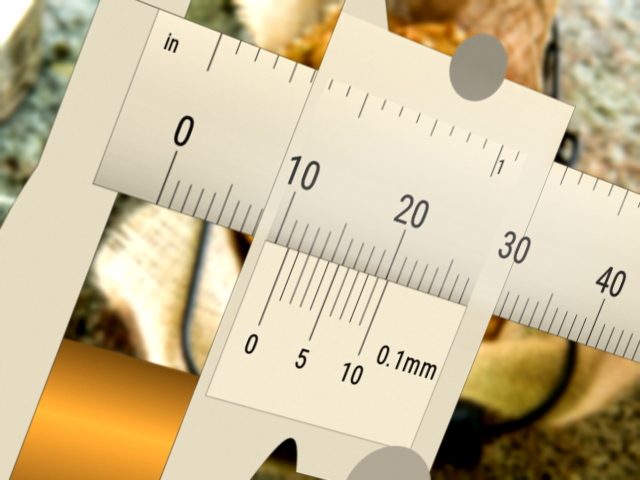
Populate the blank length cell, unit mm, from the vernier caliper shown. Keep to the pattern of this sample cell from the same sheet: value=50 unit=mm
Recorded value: value=11.2 unit=mm
